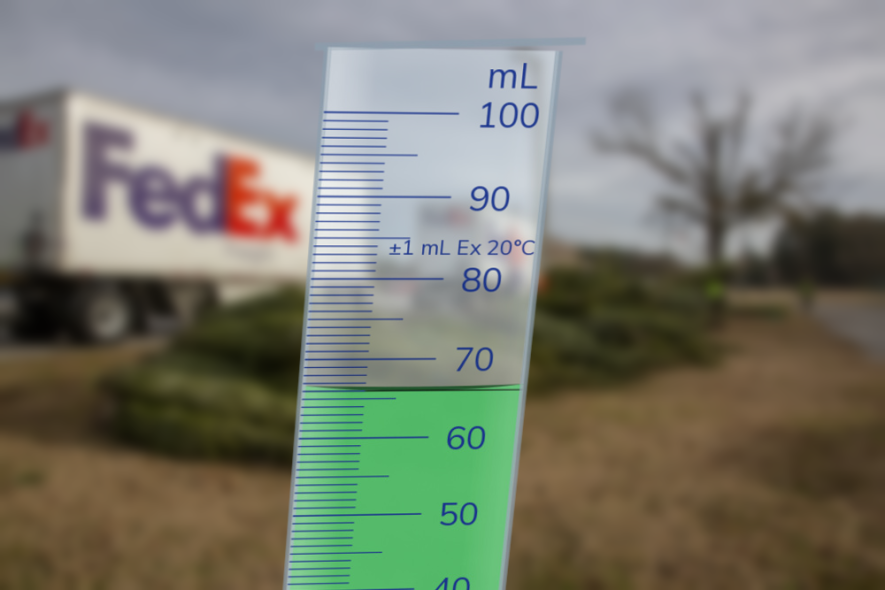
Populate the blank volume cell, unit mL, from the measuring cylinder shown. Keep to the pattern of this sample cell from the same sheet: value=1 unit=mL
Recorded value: value=66 unit=mL
